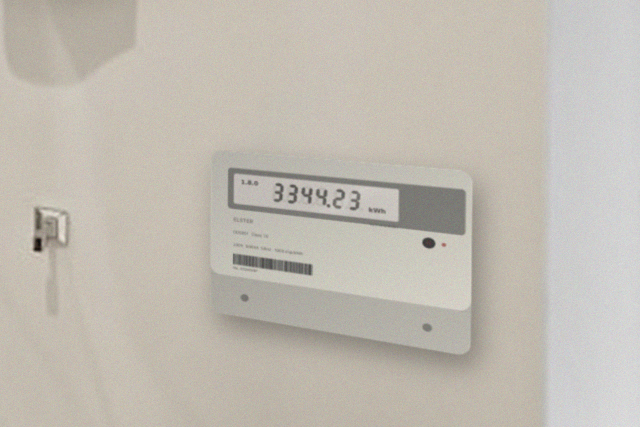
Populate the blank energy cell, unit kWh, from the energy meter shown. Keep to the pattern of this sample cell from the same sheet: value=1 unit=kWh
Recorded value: value=3344.23 unit=kWh
